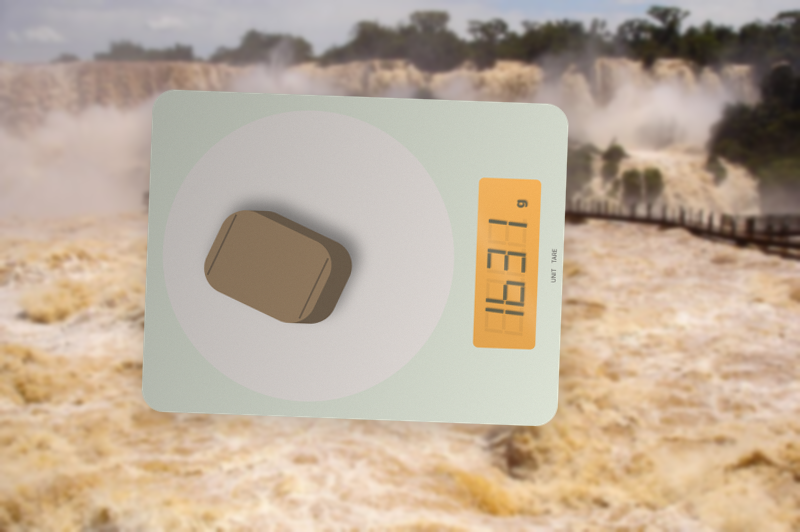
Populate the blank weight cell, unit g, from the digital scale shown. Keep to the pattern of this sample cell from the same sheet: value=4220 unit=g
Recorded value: value=1631 unit=g
